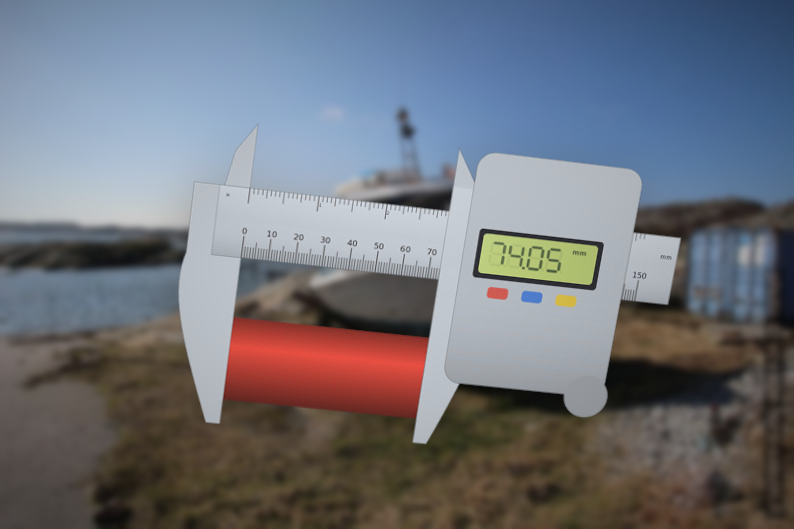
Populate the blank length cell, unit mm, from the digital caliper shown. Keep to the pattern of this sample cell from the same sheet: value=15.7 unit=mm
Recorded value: value=74.05 unit=mm
